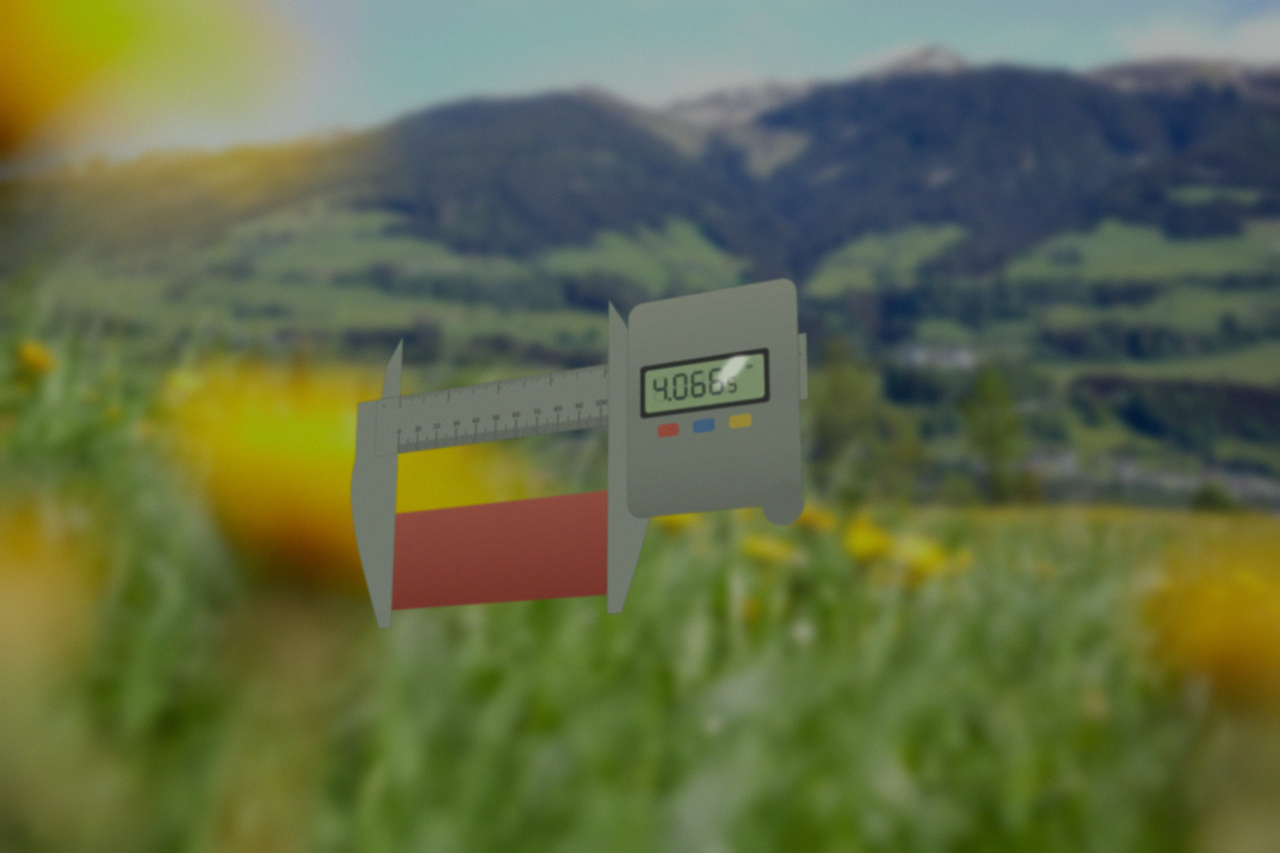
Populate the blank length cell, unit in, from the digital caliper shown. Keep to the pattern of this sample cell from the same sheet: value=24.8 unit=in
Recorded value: value=4.0665 unit=in
